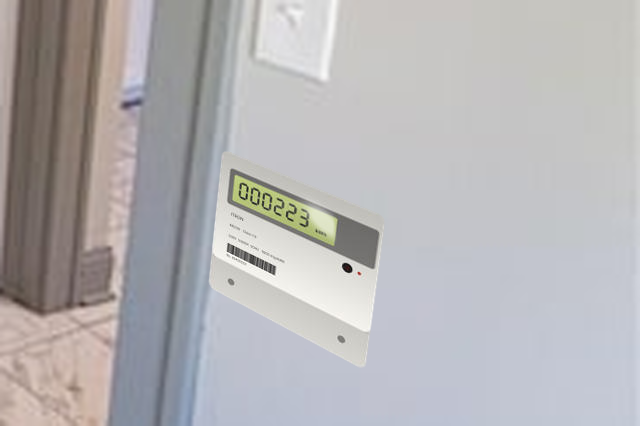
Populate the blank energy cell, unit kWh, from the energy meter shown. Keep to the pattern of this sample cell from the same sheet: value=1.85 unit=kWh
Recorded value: value=223 unit=kWh
